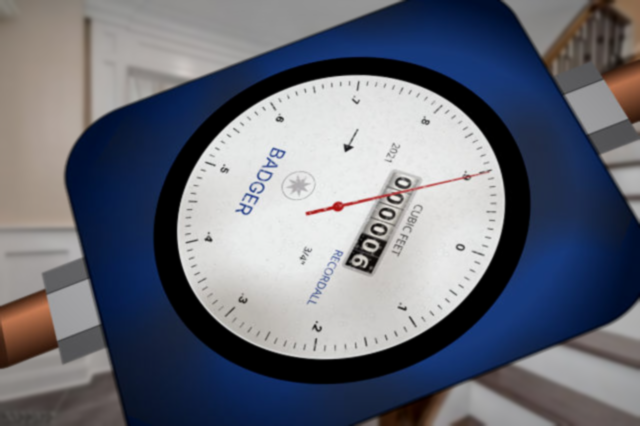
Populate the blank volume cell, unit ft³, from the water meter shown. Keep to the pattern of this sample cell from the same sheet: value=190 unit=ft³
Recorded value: value=5.90 unit=ft³
